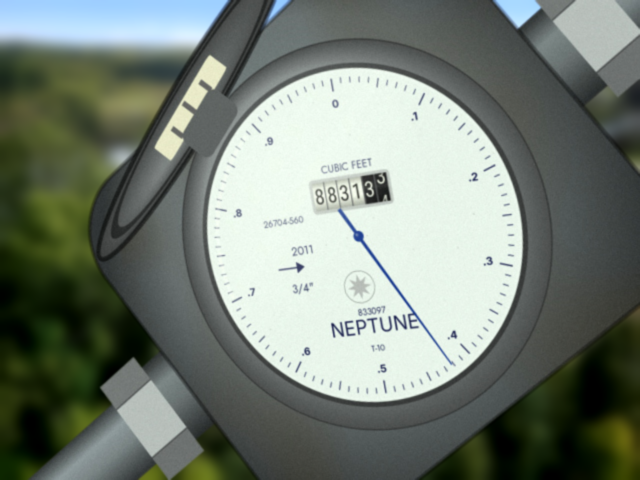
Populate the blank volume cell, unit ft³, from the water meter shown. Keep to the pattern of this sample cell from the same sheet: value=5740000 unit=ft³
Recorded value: value=883133.42 unit=ft³
